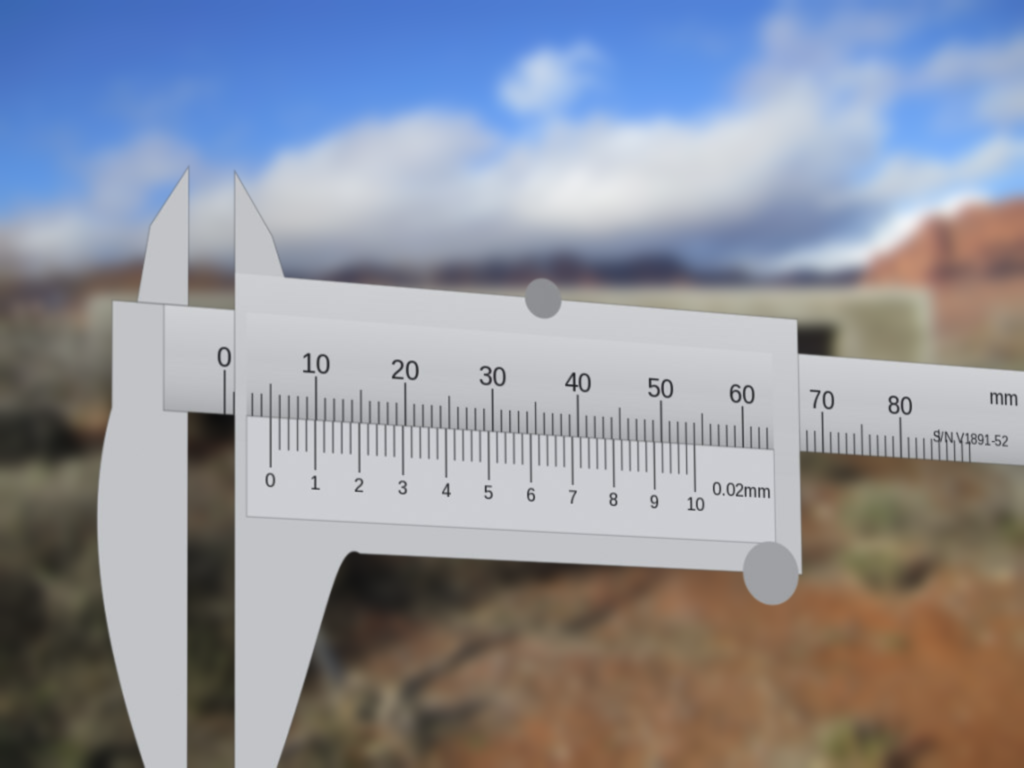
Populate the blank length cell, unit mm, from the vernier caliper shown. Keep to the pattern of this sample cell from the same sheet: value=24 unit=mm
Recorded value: value=5.0 unit=mm
